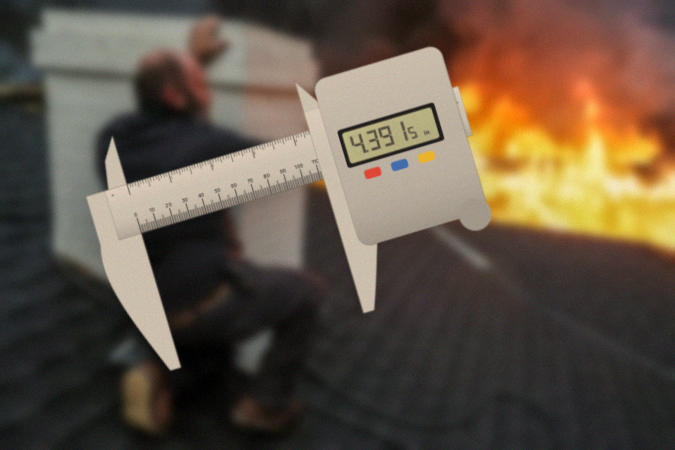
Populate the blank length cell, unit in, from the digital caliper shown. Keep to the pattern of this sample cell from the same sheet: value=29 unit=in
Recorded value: value=4.3915 unit=in
